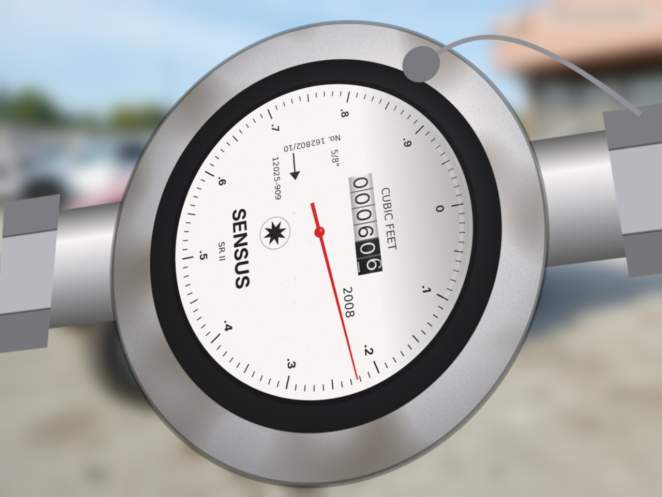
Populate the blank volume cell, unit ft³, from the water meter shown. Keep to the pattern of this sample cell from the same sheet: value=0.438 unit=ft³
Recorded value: value=606.22 unit=ft³
